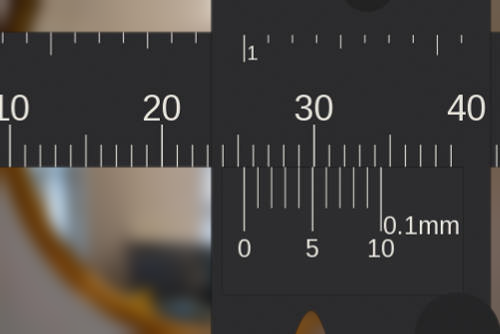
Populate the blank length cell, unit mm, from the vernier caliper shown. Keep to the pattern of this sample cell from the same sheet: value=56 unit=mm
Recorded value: value=25.4 unit=mm
